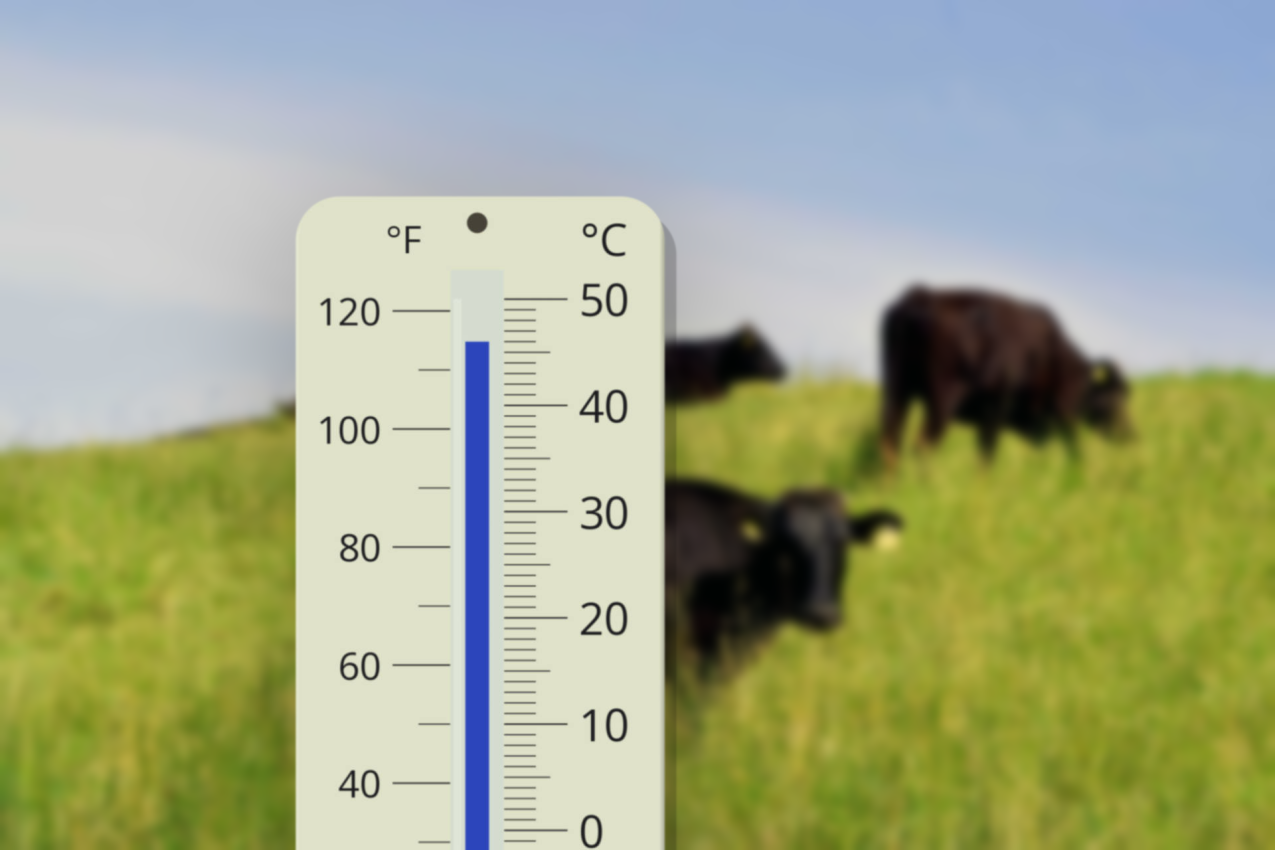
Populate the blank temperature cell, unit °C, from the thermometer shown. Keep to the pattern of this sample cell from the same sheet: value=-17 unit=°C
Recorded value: value=46 unit=°C
